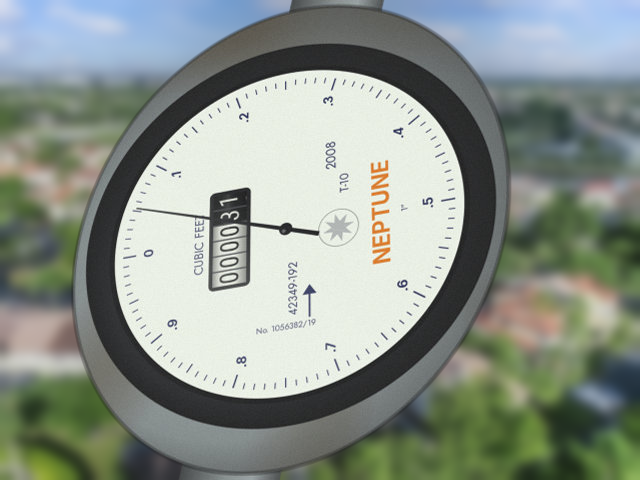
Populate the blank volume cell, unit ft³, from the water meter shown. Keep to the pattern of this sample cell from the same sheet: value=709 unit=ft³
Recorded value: value=31.05 unit=ft³
